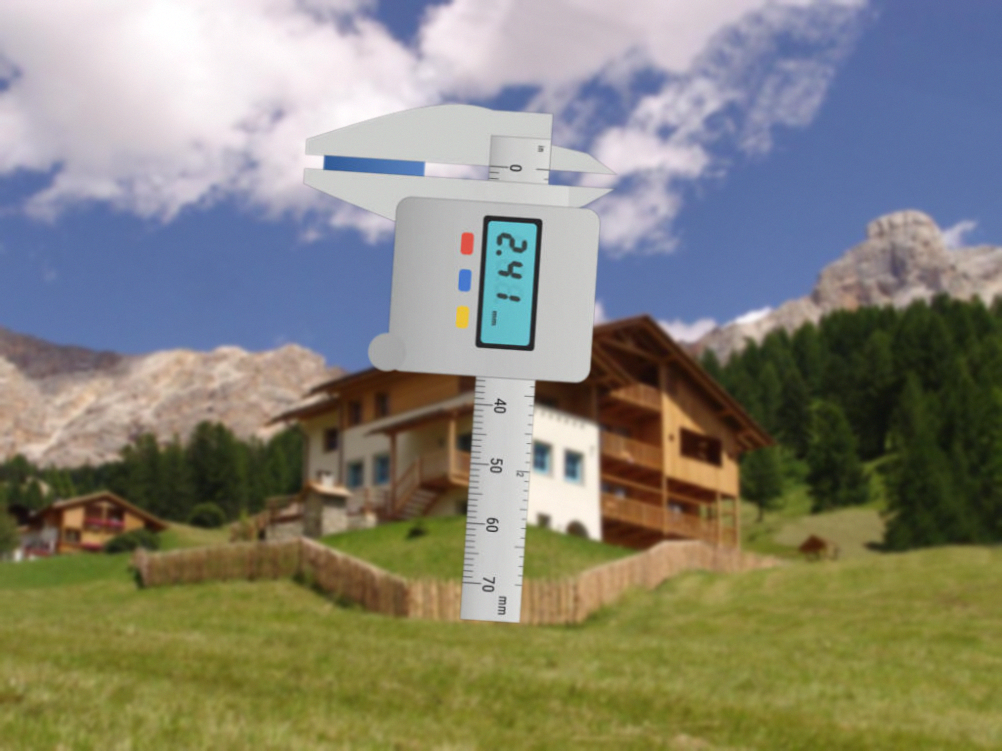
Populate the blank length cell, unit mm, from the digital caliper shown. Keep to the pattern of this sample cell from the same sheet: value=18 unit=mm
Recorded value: value=2.41 unit=mm
